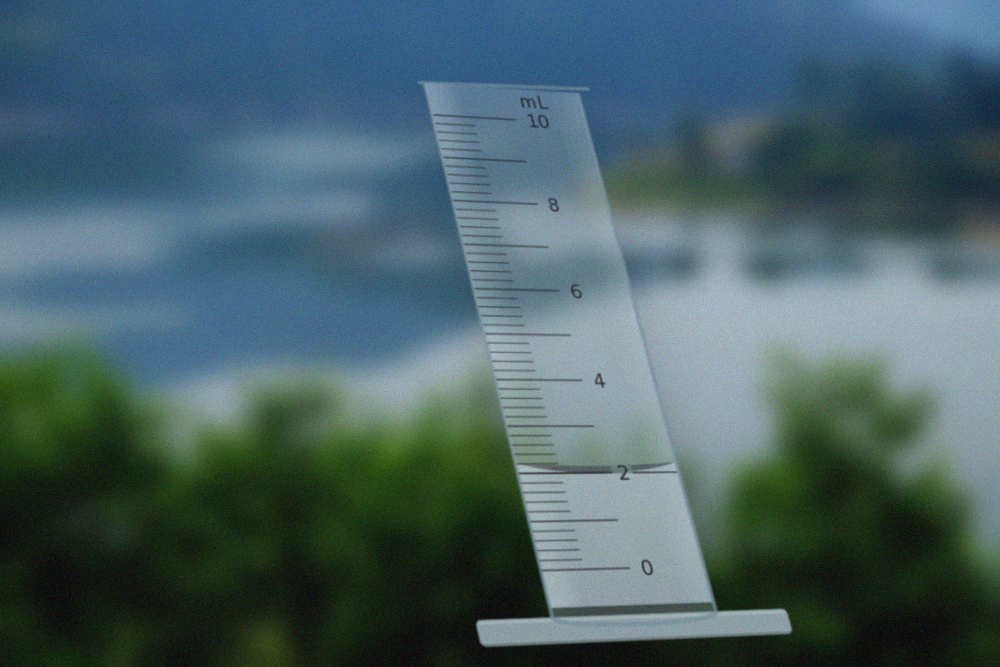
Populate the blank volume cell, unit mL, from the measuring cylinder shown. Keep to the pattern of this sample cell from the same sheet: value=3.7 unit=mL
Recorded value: value=2 unit=mL
